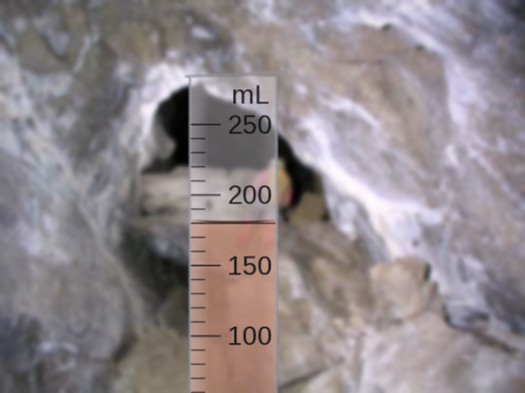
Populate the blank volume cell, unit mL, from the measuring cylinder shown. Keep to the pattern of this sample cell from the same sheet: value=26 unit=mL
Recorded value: value=180 unit=mL
